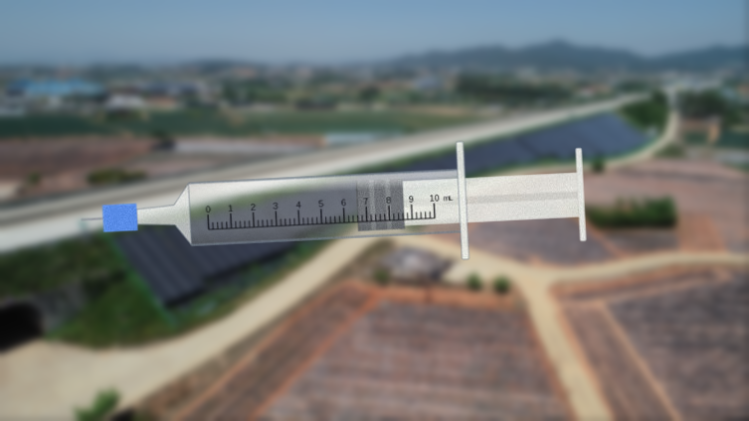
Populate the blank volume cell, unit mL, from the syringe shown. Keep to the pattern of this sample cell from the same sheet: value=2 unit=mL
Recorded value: value=6.6 unit=mL
